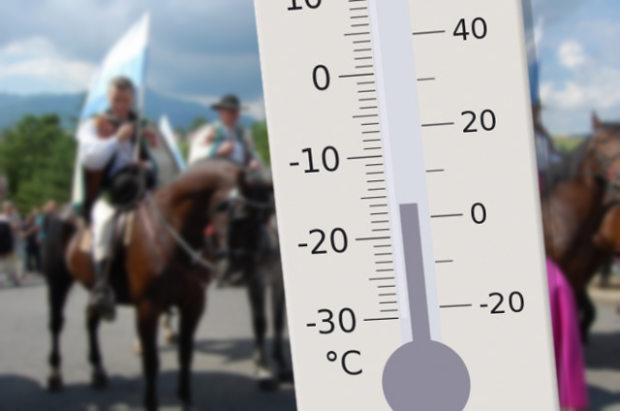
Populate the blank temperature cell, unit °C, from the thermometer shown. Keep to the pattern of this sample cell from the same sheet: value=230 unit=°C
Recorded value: value=-16 unit=°C
